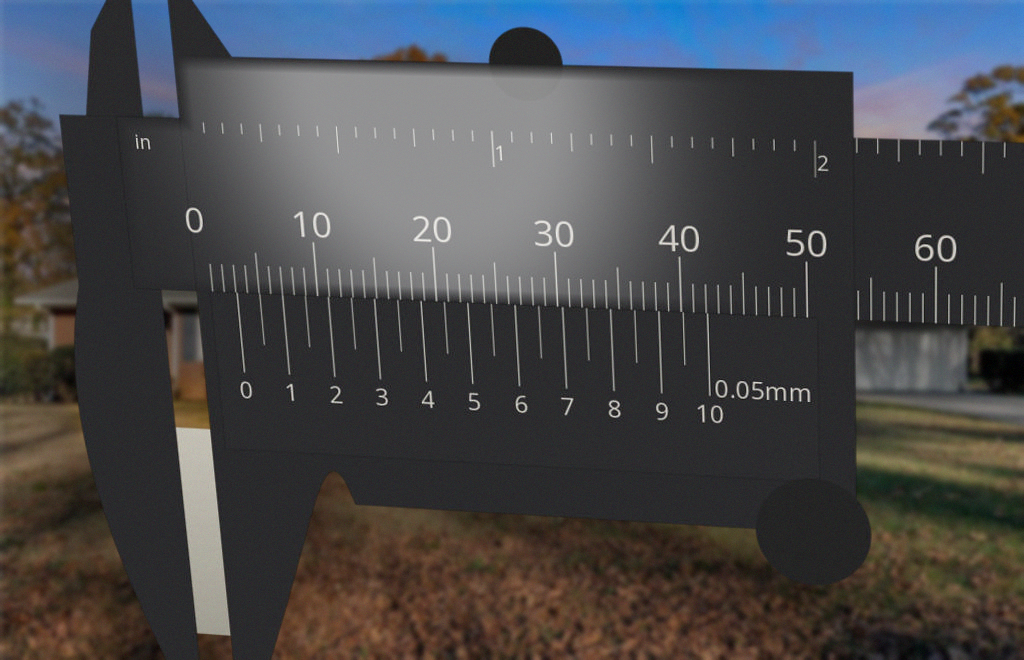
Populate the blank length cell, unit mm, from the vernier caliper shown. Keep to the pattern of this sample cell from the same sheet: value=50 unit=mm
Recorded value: value=3.1 unit=mm
